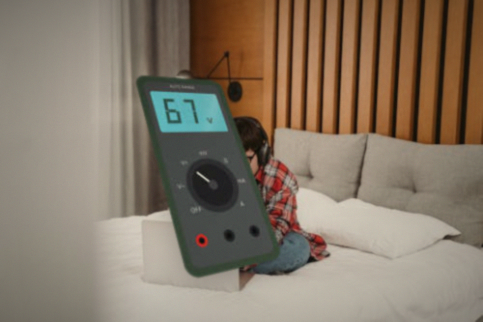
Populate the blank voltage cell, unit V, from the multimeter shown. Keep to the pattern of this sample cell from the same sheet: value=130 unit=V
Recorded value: value=67 unit=V
